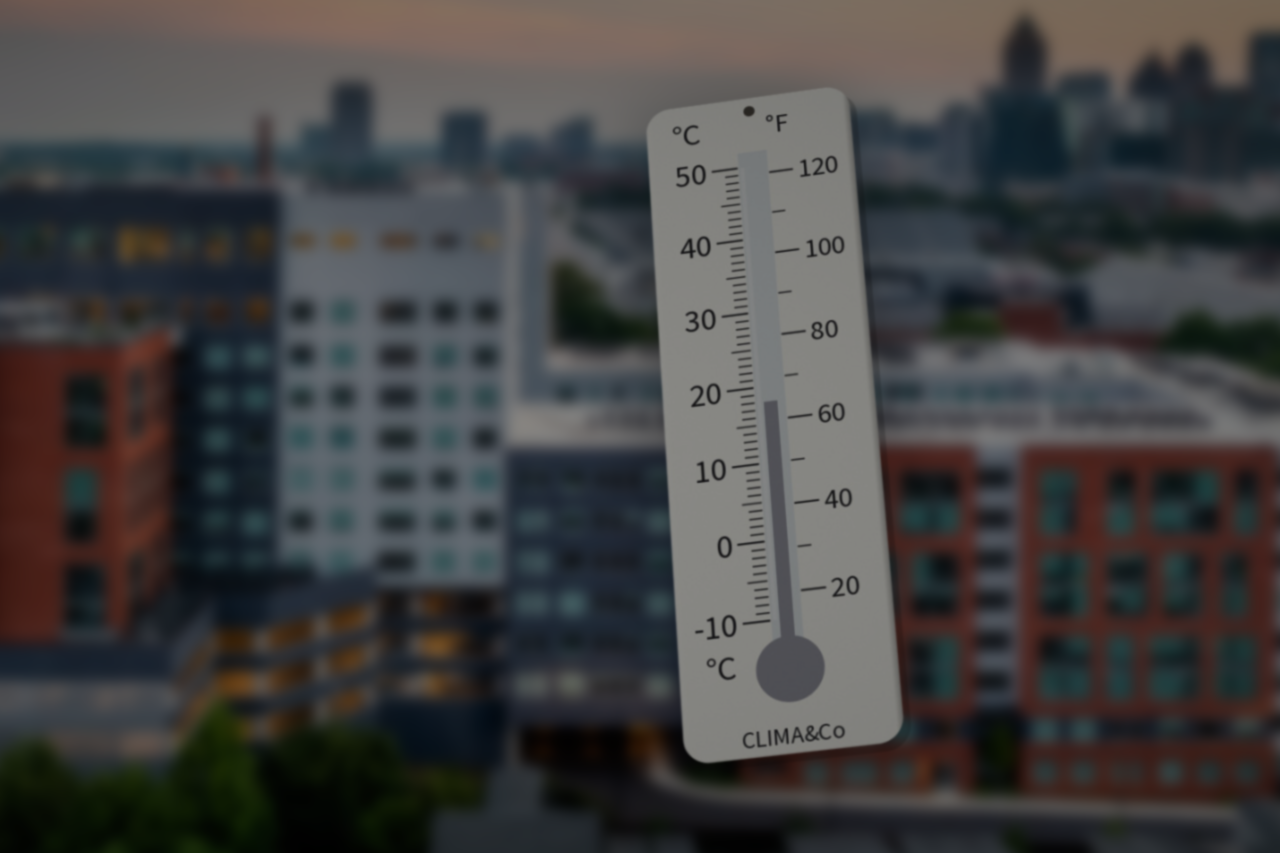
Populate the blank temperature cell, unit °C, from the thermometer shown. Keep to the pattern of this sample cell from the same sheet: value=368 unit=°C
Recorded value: value=18 unit=°C
